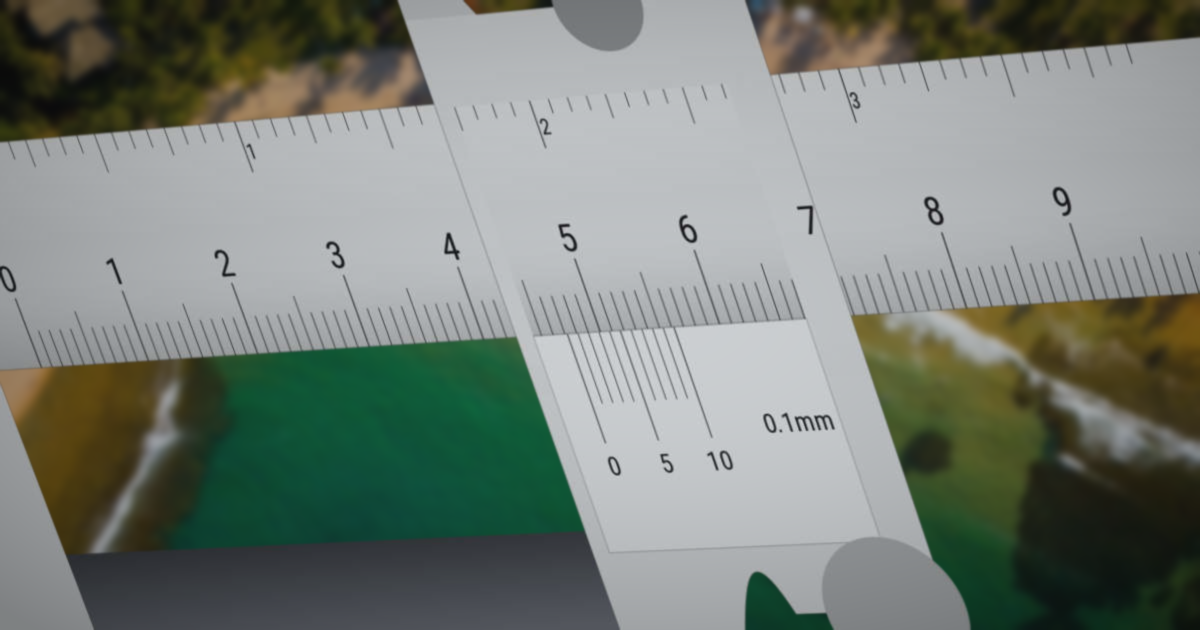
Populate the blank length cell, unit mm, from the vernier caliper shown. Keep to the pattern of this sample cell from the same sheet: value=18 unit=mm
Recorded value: value=47.2 unit=mm
